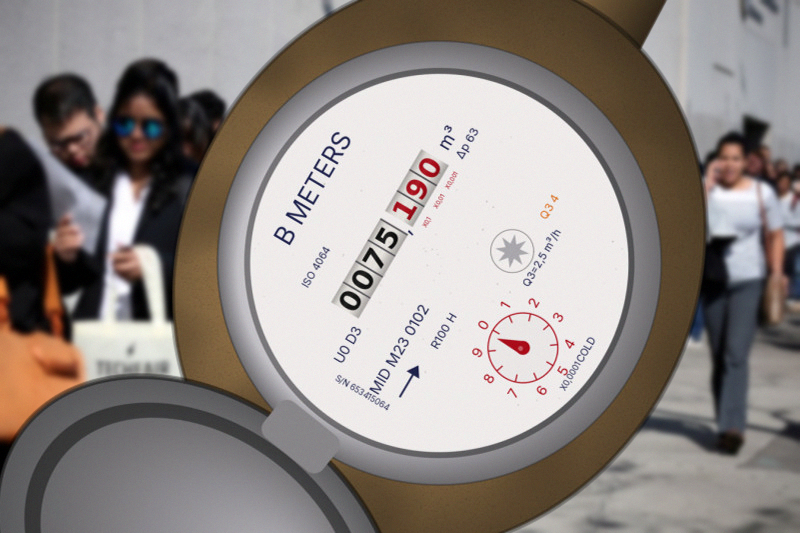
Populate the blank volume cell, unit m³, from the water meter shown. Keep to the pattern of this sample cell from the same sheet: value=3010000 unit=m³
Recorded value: value=75.1899 unit=m³
